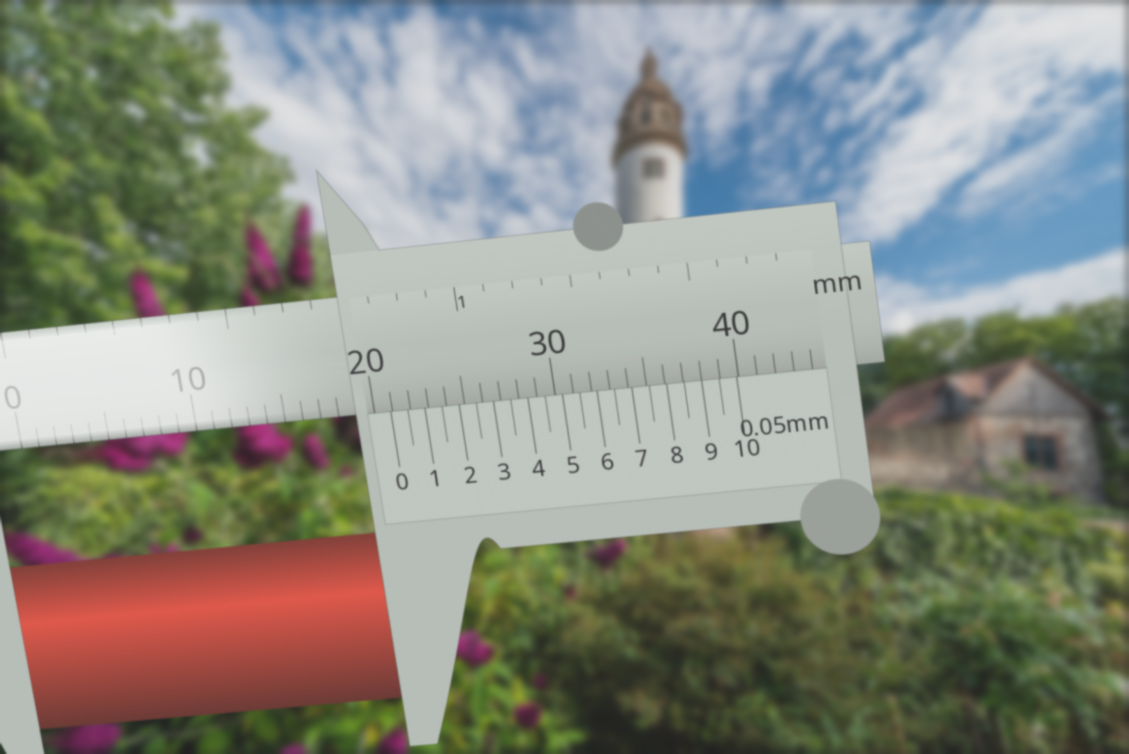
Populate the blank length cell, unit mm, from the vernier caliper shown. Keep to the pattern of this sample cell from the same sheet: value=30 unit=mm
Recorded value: value=20.9 unit=mm
